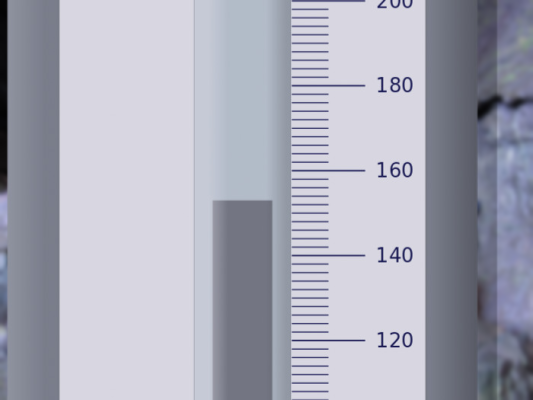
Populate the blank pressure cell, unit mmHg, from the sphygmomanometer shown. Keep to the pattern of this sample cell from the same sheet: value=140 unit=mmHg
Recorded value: value=153 unit=mmHg
